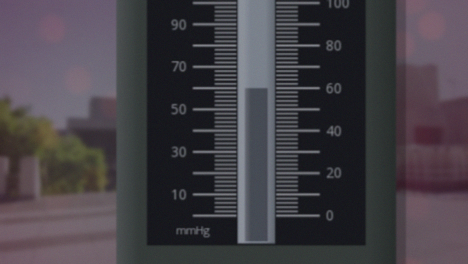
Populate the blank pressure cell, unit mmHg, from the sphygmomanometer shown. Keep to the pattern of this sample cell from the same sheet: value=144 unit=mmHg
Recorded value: value=60 unit=mmHg
